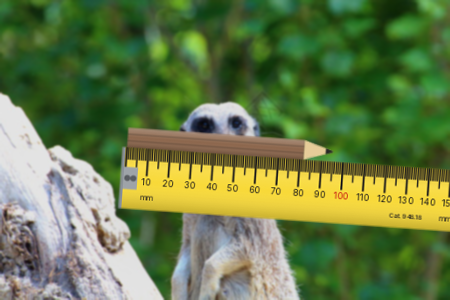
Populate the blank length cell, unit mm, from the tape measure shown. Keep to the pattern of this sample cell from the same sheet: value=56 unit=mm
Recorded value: value=95 unit=mm
